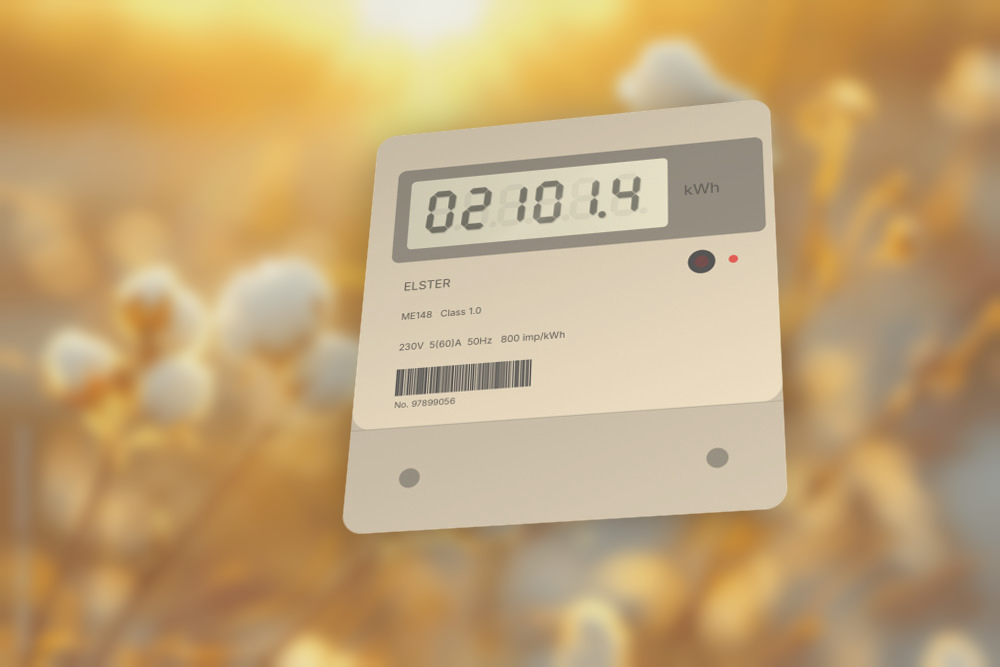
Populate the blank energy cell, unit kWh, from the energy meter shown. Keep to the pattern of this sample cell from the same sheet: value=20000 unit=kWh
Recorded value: value=2101.4 unit=kWh
